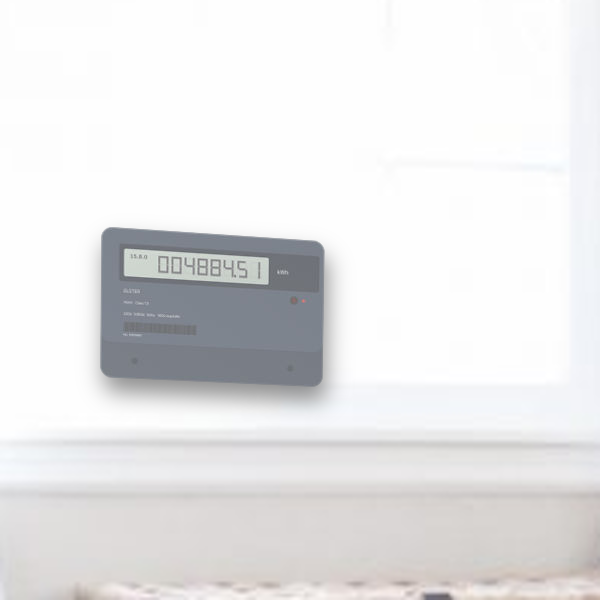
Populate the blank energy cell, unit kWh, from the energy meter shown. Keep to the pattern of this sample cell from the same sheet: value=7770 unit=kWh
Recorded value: value=4884.51 unit=kWh
